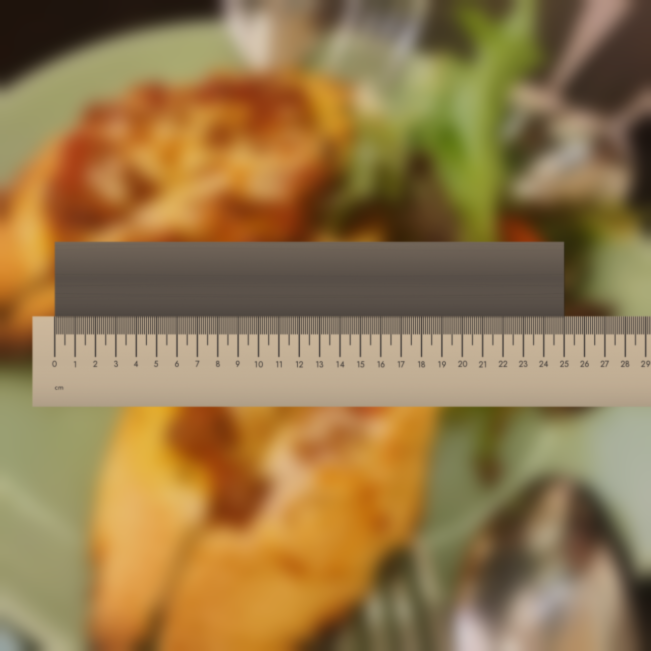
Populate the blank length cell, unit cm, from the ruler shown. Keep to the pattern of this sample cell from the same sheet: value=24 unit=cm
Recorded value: value=25 unit=cm
